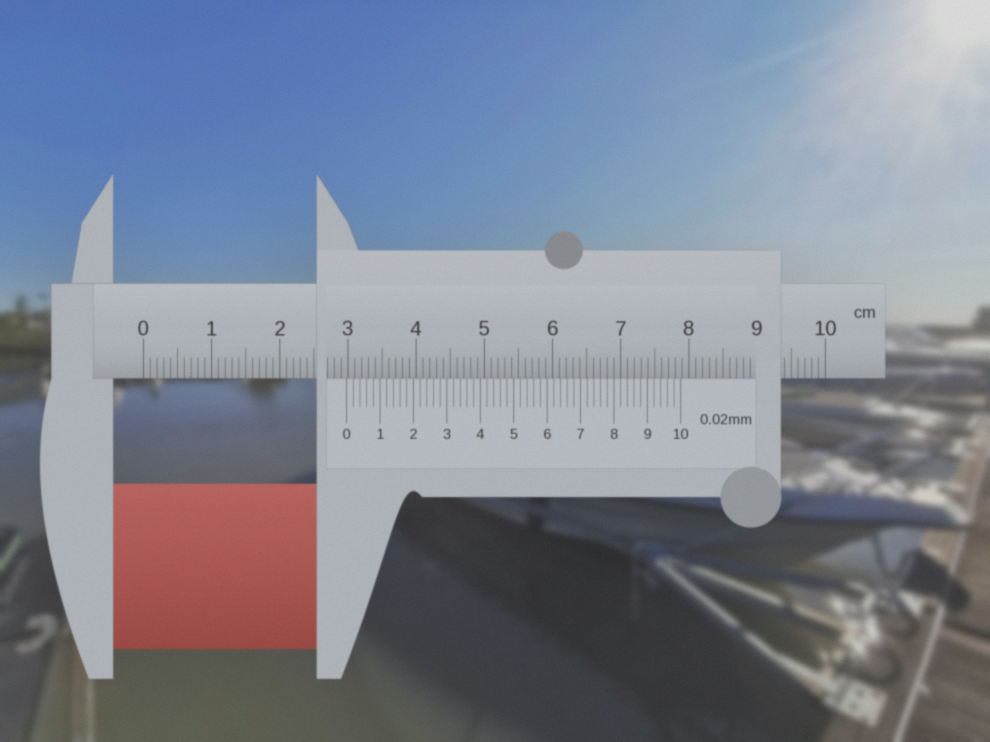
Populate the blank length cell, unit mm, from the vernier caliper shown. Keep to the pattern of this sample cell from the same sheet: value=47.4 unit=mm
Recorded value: value=29.8 unit=mm
